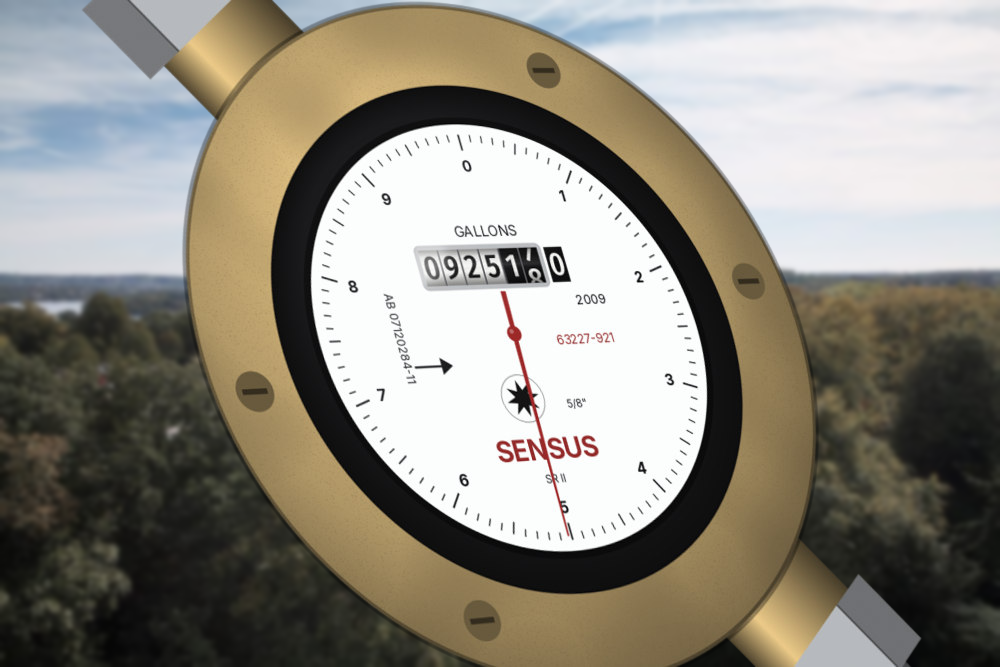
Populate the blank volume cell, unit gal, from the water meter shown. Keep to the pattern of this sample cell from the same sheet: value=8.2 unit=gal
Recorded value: value=925175.0 unit=gal
